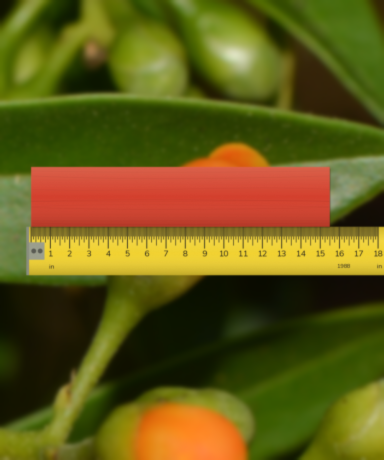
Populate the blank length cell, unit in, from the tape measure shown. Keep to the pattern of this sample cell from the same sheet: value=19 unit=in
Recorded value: value=15.5 unit=in
